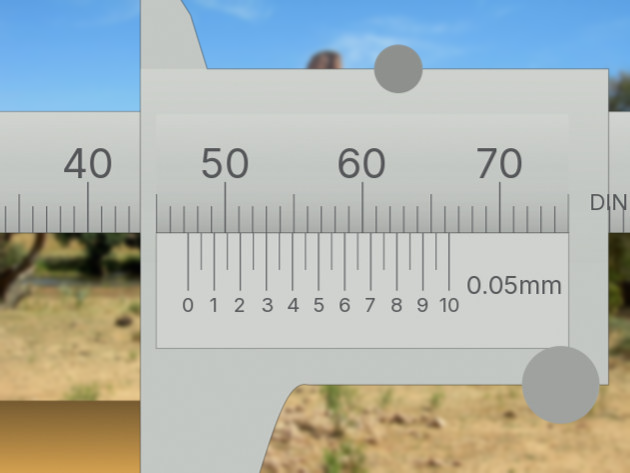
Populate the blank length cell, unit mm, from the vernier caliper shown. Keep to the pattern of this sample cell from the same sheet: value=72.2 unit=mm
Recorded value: value=47.3 unit=mm
